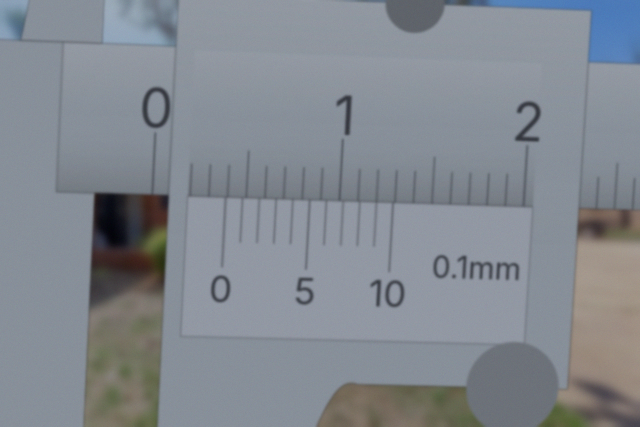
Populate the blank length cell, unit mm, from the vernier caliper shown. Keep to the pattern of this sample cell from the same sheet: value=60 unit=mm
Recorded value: value=3.9 unit=mm
